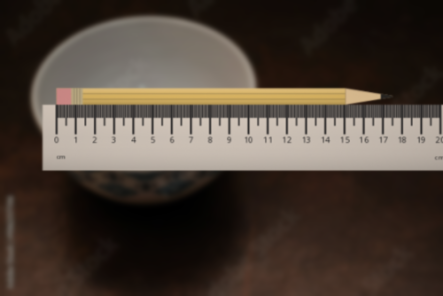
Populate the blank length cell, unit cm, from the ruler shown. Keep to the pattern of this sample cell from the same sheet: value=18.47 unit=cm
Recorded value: value=17.5 unit=cm
